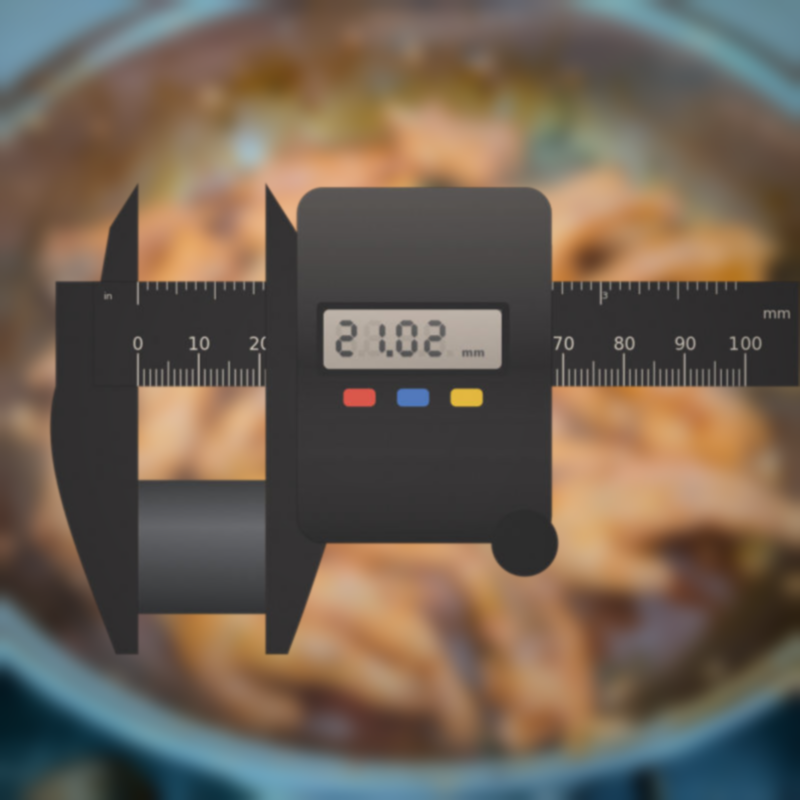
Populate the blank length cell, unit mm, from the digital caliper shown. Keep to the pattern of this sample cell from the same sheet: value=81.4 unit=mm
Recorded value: value=21.02 unit=mm
